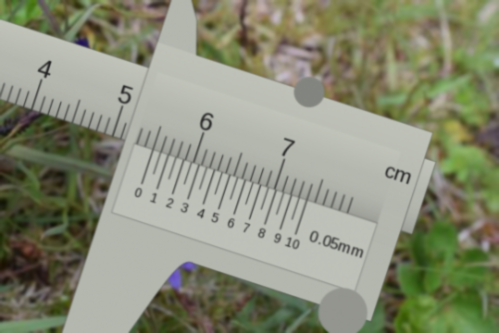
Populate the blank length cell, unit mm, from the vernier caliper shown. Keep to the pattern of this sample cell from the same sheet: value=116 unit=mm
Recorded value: value=55.0 unit=mm
